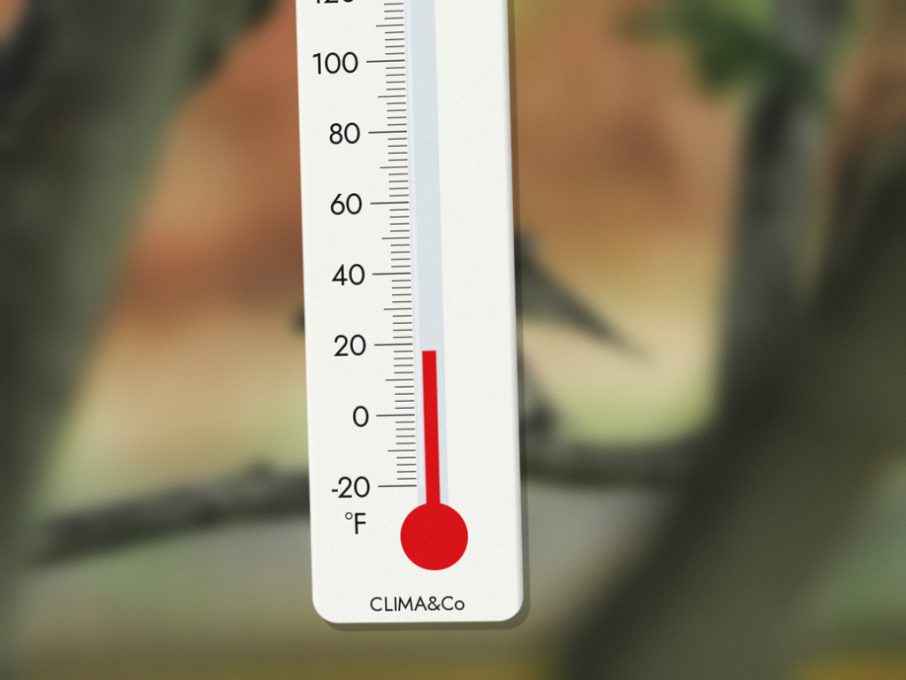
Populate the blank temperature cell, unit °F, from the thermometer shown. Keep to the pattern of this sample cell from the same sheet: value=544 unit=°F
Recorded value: value=18 unit=°F
